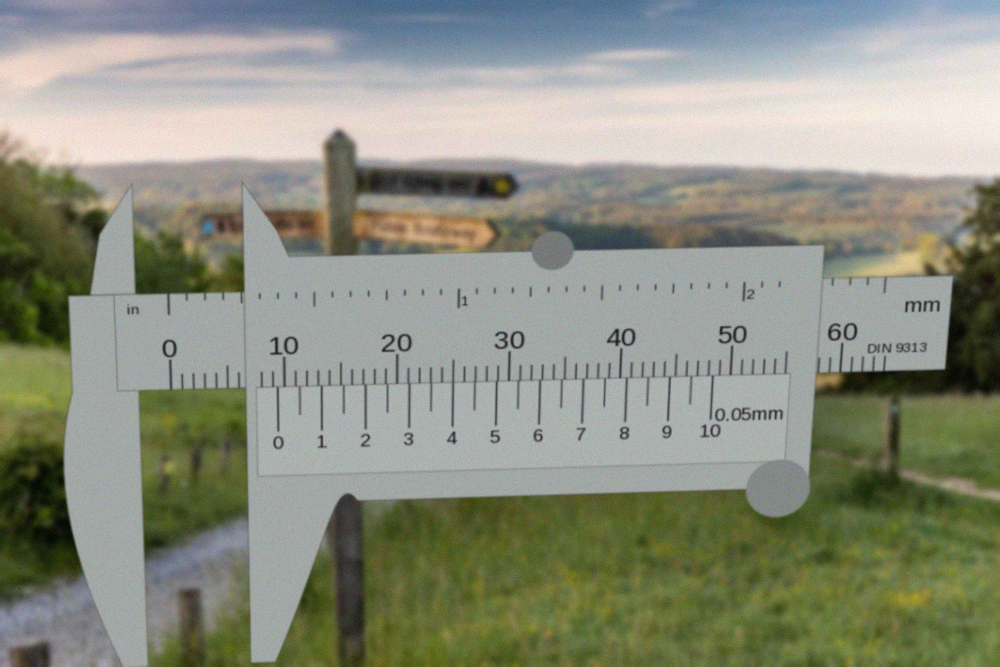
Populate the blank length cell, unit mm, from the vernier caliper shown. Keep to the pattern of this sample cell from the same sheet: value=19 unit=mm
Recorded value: value=9.4 unit=mm
